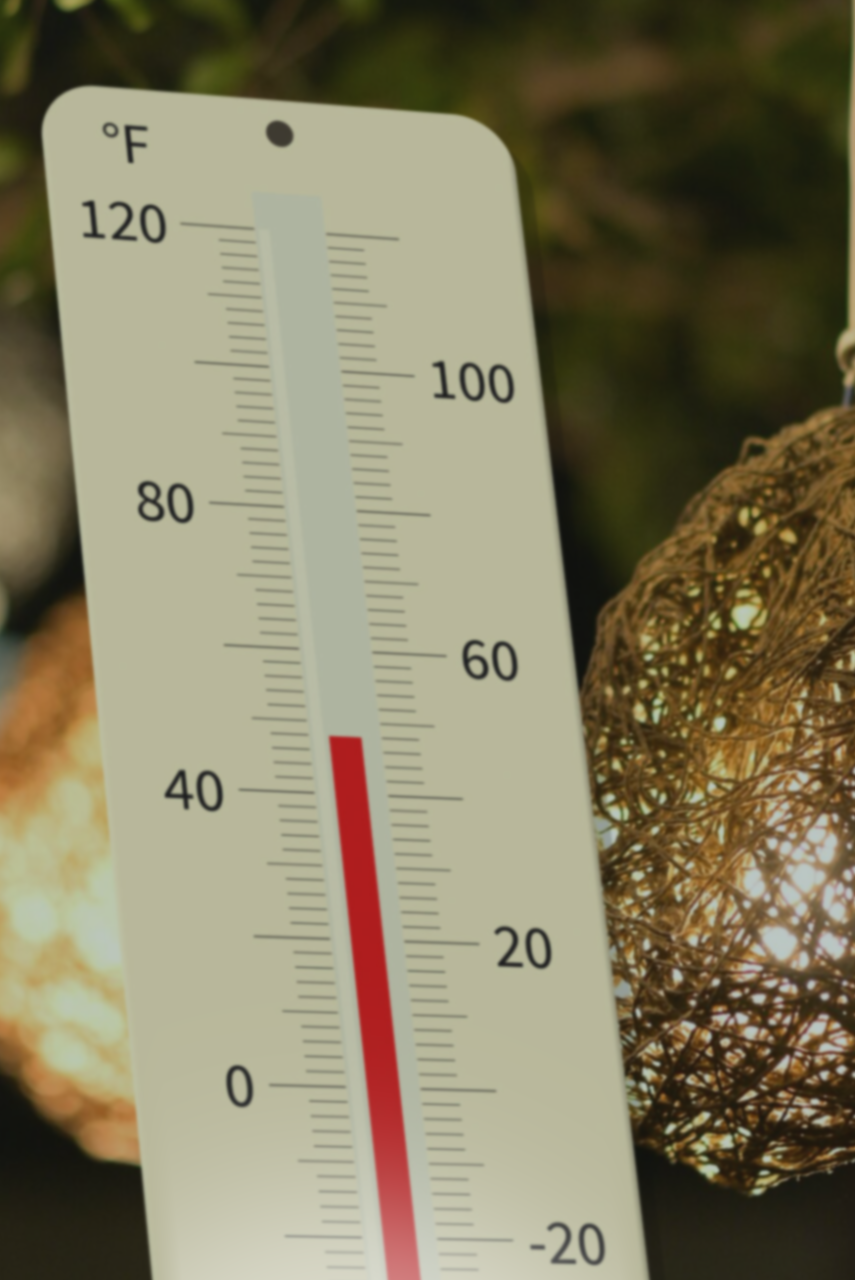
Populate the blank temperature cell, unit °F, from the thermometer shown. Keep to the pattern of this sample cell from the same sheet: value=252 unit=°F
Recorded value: value=48 unit=°F
